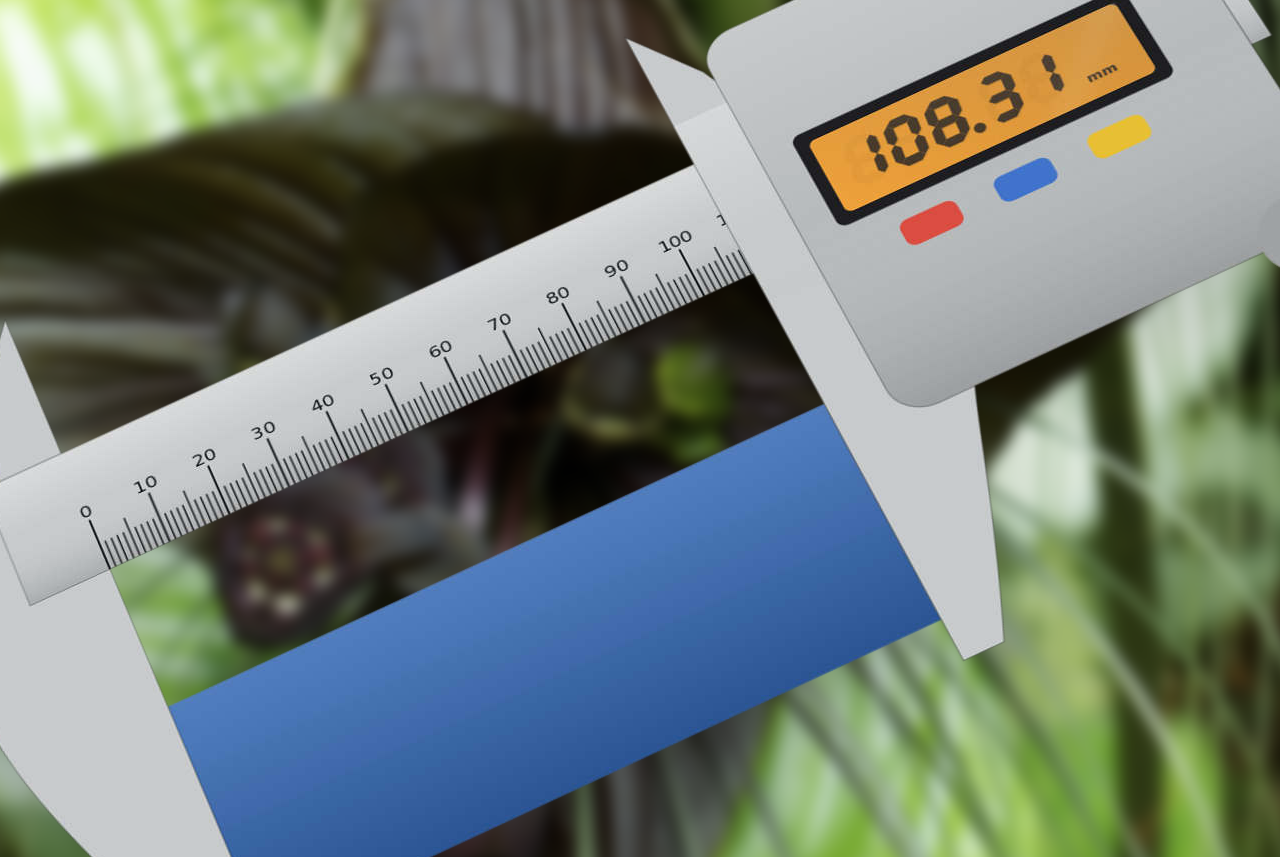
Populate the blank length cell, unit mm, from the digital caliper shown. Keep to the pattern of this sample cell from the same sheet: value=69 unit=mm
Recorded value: value=108.31 unit=mm
